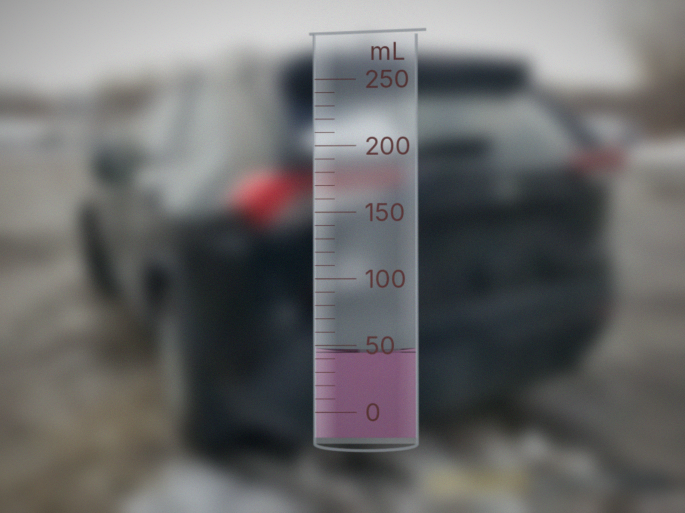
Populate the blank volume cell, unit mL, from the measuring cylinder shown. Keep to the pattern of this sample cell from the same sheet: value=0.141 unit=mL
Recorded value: value=45 unit=mL
